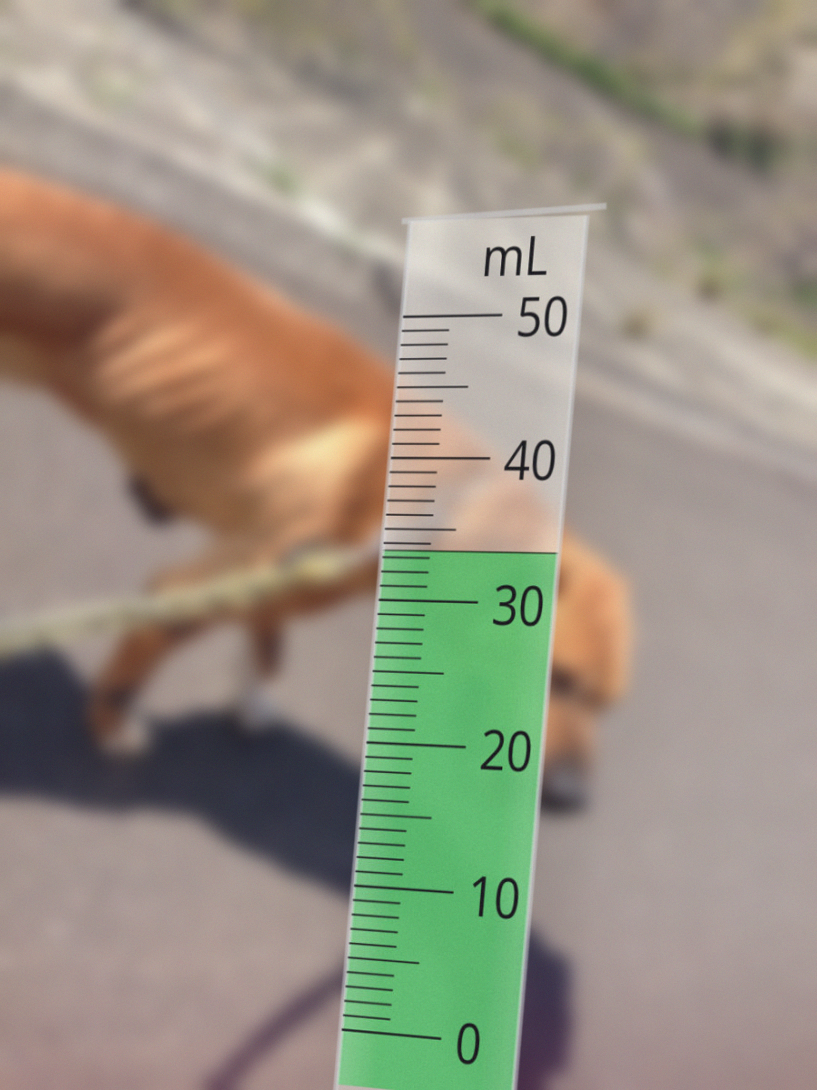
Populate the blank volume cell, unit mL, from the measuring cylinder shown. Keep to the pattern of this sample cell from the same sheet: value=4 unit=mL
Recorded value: value=33.5 unit=mL
